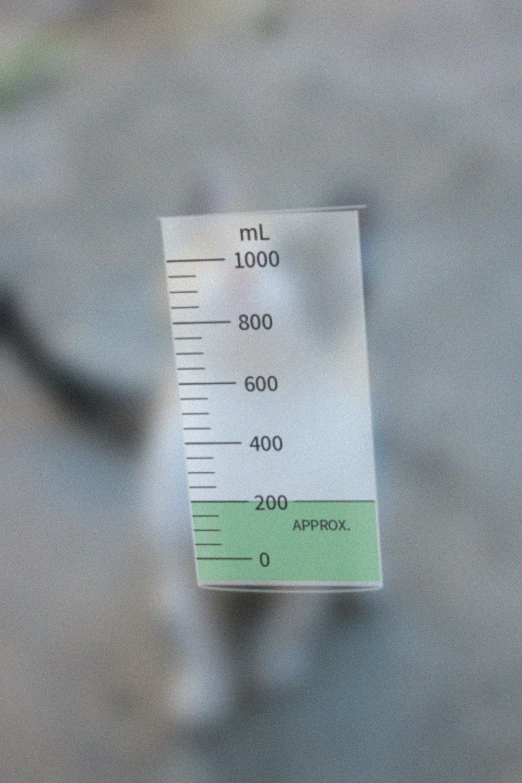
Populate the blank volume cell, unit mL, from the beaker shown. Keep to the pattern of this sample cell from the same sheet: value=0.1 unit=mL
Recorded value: value=200 unit=mL
